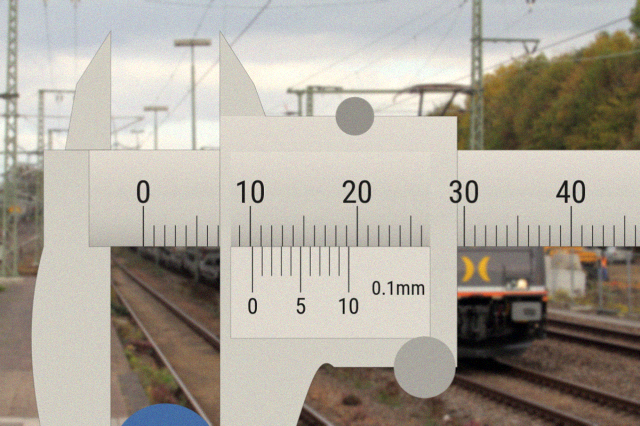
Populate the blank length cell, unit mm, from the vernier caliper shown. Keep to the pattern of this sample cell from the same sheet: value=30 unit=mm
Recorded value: value=10.2 unit=mm
